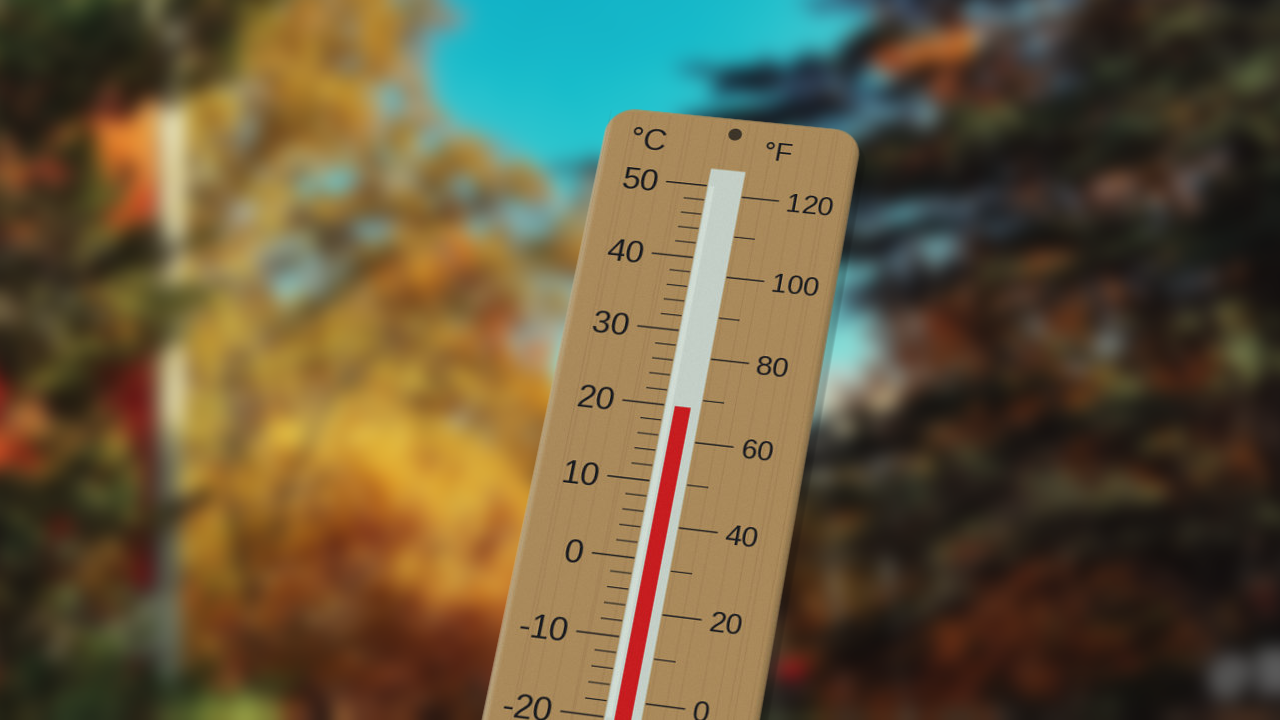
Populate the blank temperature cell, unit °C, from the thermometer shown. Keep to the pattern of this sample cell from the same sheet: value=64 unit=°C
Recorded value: value=20 unit=°C
